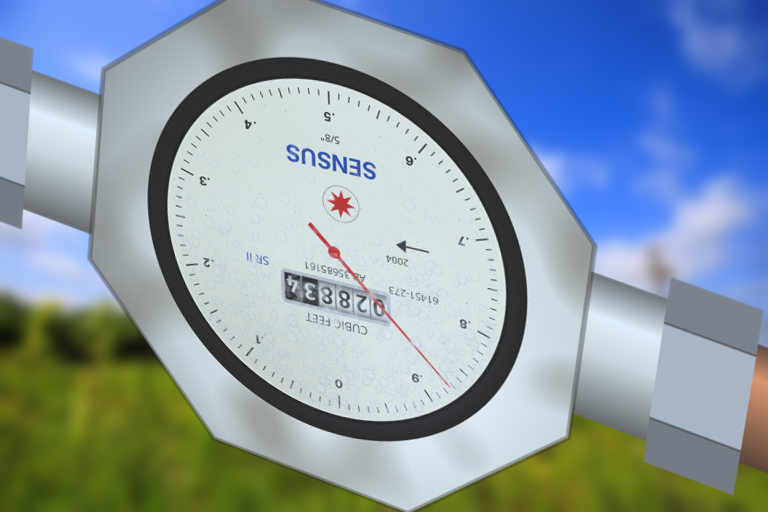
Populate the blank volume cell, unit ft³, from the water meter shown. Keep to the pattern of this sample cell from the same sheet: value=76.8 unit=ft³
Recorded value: value=28833.87 unit=ft³
